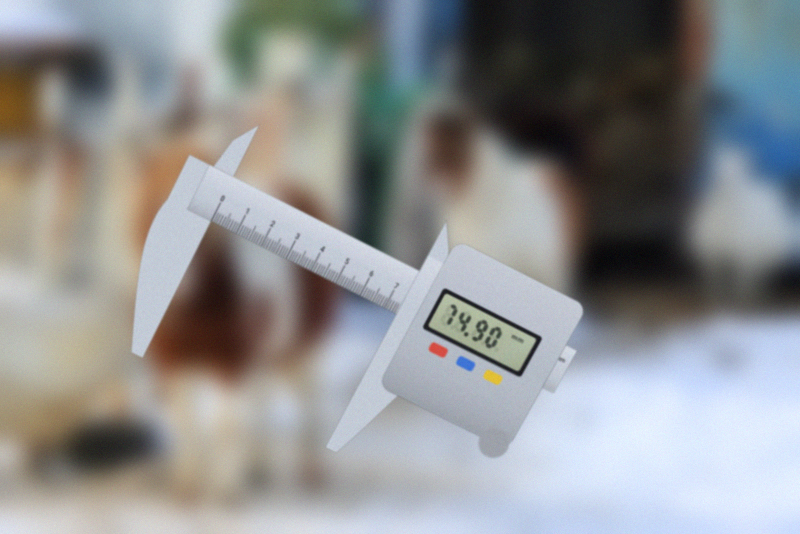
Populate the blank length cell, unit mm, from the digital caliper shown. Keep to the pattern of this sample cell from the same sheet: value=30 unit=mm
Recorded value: value=74.90 unit=mm
